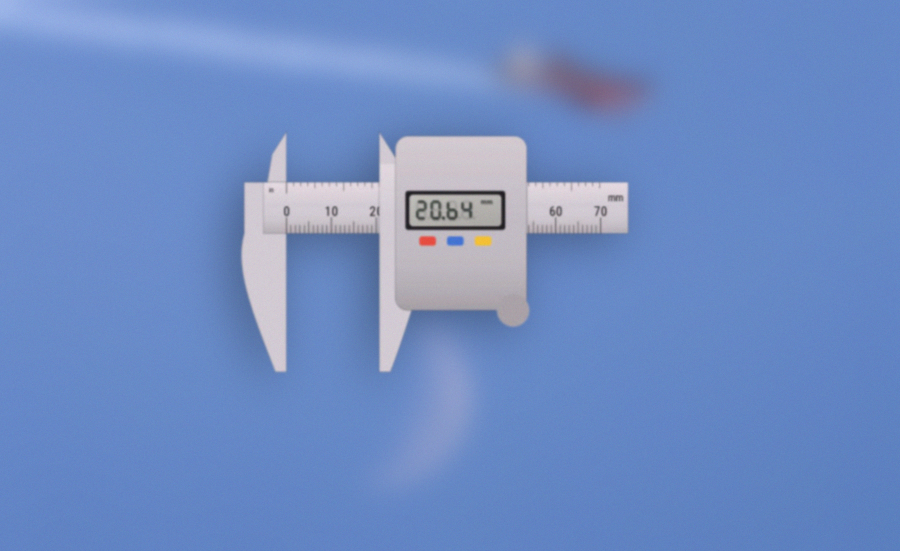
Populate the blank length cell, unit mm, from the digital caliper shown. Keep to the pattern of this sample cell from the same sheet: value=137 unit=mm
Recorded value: value=20.64 unit=mm
